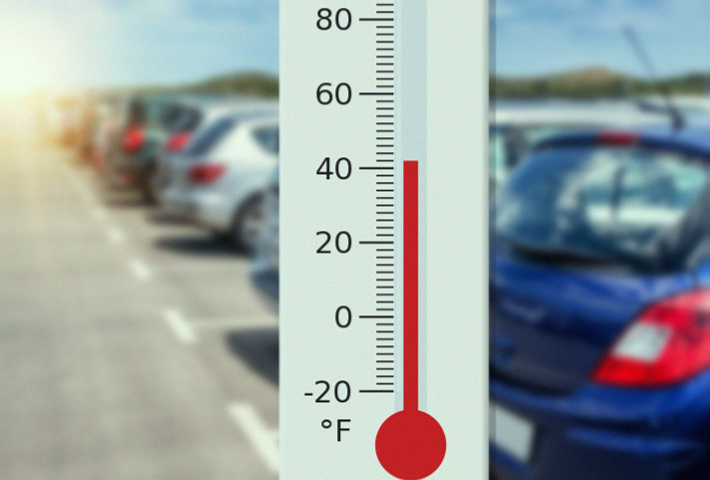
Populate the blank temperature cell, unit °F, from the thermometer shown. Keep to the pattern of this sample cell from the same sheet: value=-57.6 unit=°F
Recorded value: value=42 unit=°F
